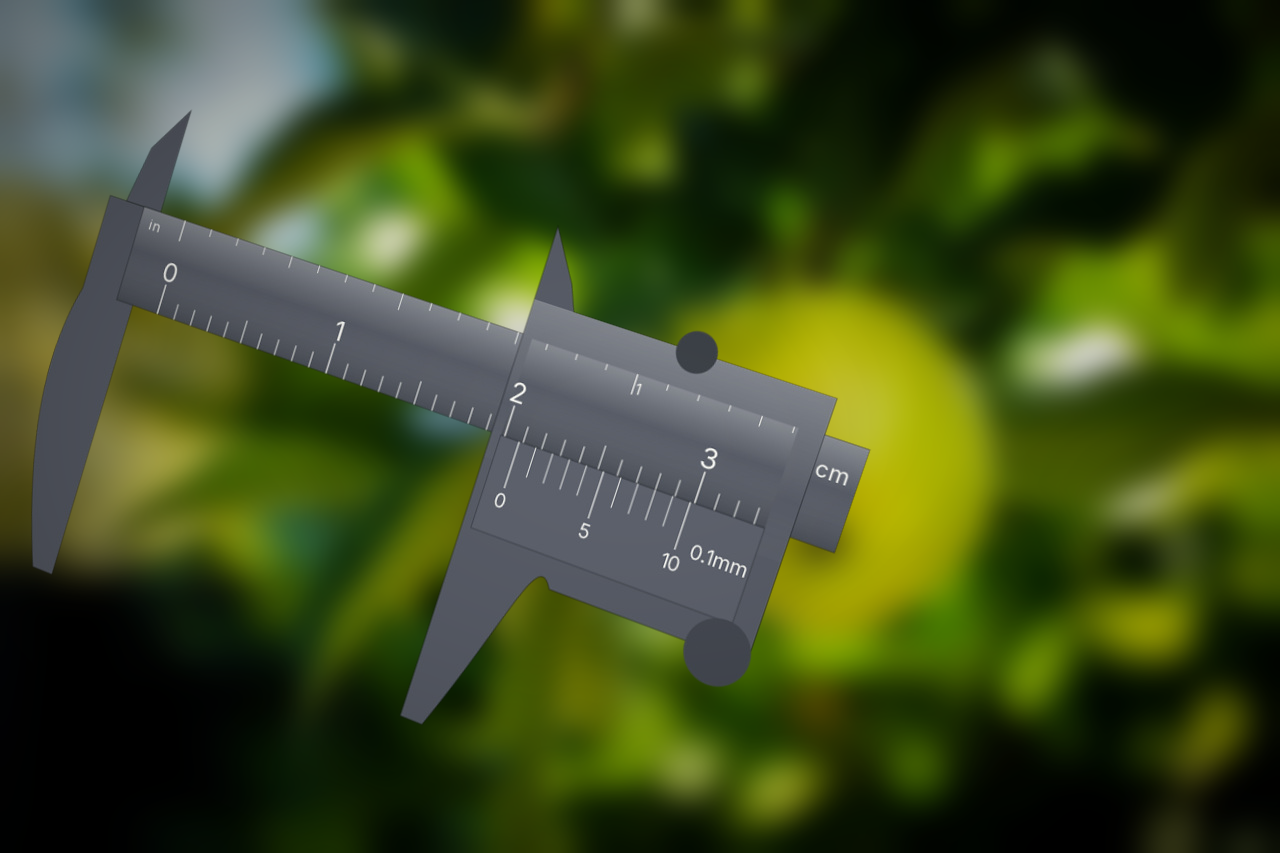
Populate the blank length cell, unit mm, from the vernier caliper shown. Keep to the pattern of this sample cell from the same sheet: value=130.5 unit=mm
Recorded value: value=20.8 unit=mm
